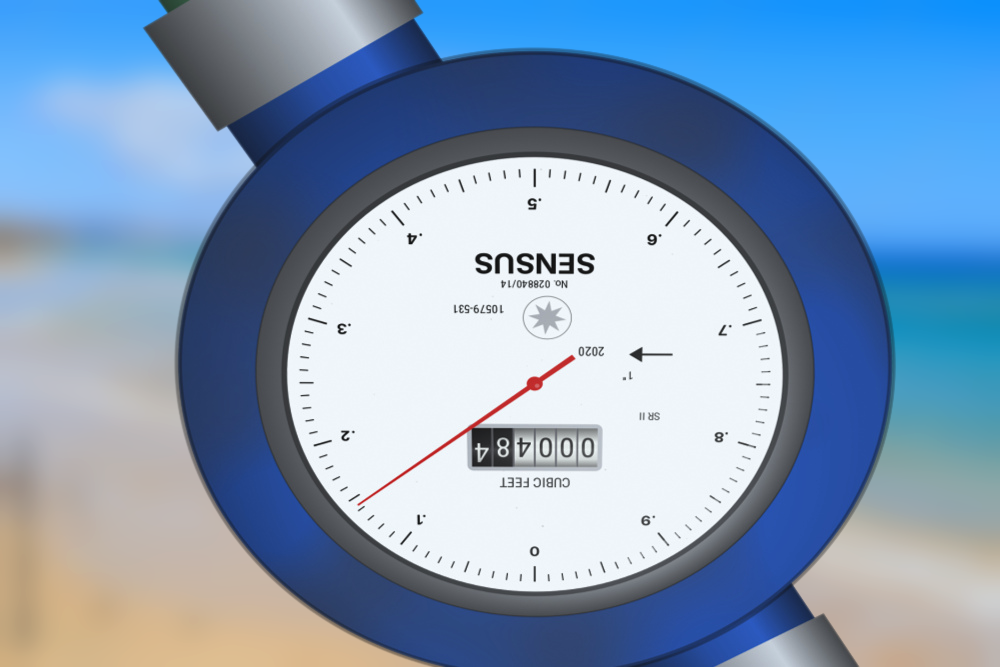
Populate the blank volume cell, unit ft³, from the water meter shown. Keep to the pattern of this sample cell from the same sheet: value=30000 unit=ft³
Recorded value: value=484.14 unit=ft³
